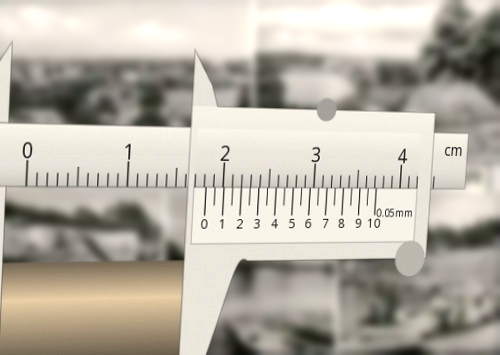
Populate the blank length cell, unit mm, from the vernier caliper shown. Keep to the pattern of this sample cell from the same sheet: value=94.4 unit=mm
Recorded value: value=18.2 unit=mm
